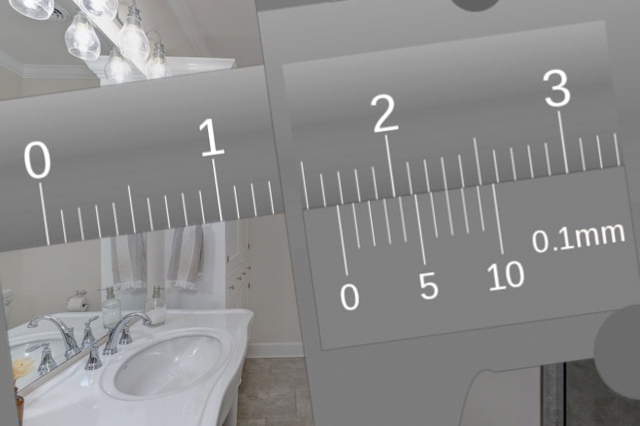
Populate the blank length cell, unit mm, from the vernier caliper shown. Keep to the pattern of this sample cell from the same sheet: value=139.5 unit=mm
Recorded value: value=16.7 unit=mm
